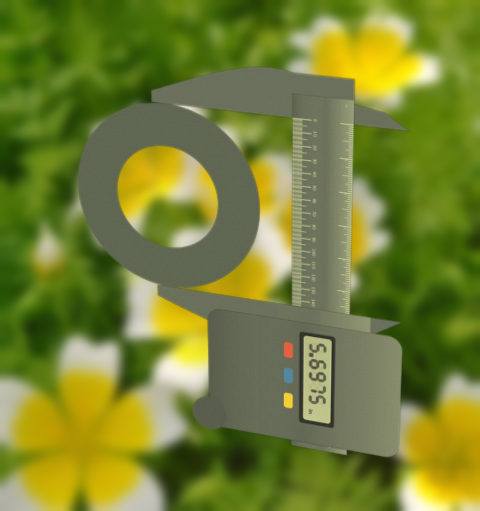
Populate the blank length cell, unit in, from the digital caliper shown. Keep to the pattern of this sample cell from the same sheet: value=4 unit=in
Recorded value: value=5.6975 unit=in
